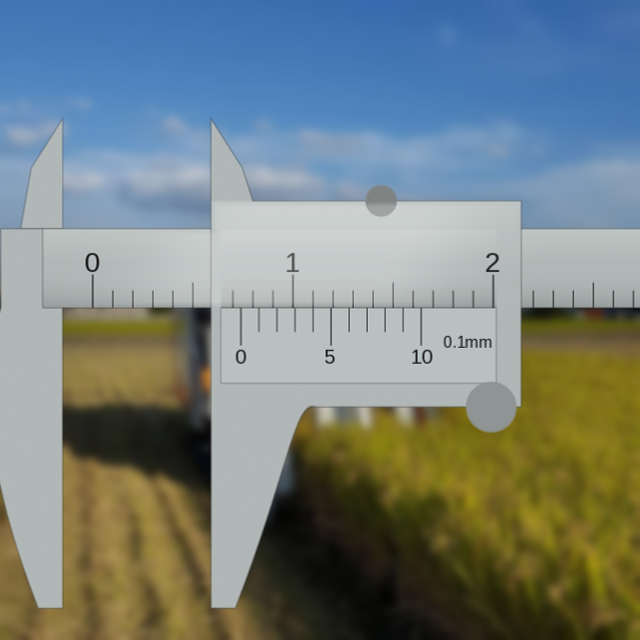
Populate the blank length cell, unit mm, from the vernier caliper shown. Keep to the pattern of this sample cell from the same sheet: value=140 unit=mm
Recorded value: value=7.4 unit=mm
